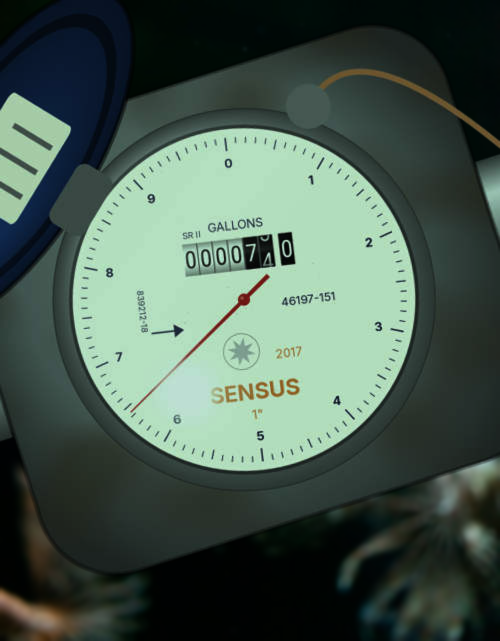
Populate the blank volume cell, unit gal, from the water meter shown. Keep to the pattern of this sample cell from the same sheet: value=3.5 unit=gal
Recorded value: value=736.4 unit=gal
